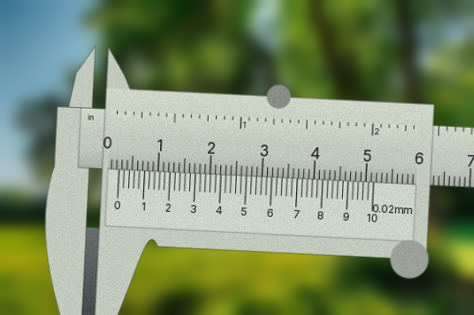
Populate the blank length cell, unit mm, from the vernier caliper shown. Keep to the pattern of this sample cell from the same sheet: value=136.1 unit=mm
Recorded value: value=2.5 unit=mm
